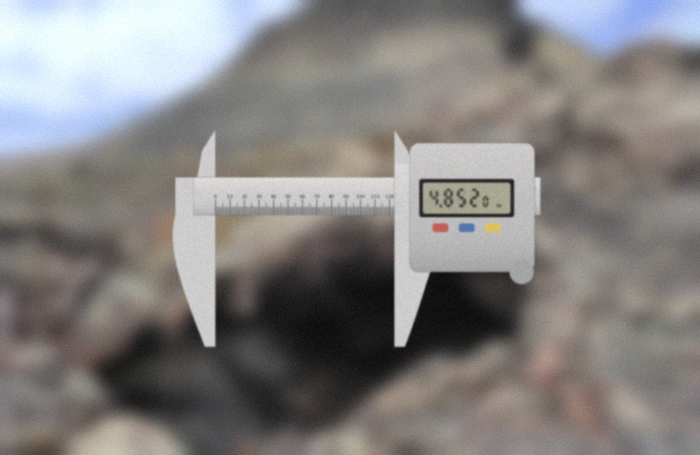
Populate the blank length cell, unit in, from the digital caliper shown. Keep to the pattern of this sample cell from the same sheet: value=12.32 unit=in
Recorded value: value=4.8520 unit=in
